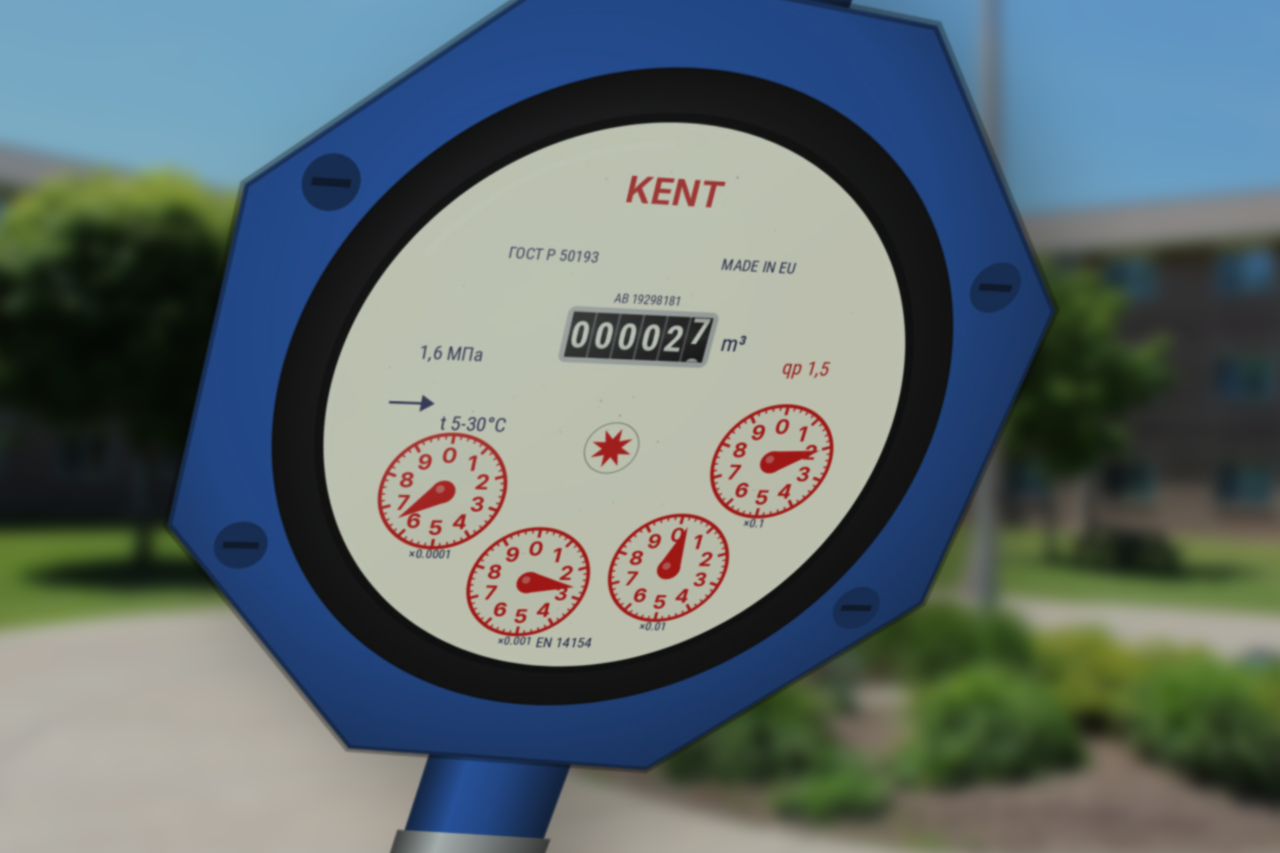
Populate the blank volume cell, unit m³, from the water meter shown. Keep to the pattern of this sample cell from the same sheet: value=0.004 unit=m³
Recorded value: value=27.2026 unit=m³
